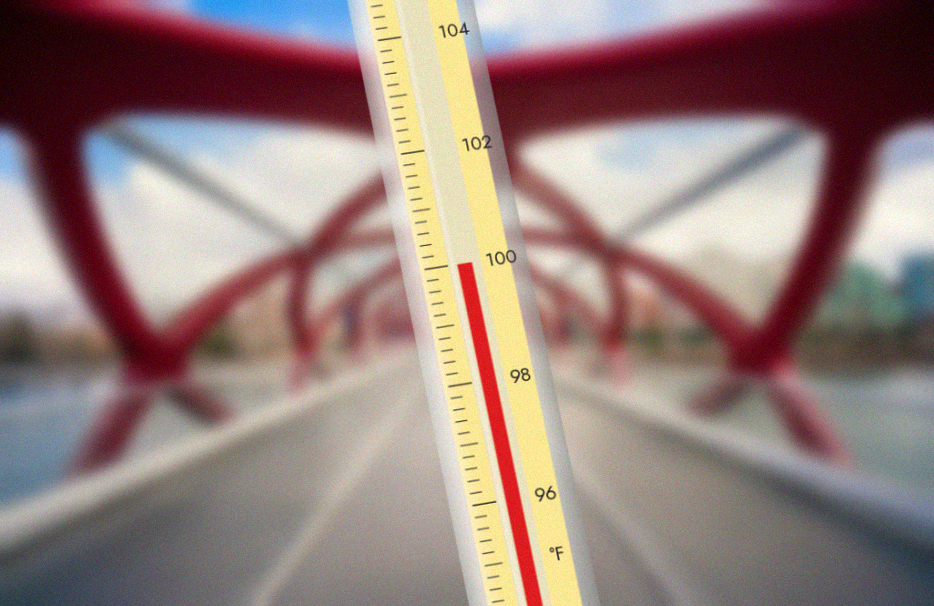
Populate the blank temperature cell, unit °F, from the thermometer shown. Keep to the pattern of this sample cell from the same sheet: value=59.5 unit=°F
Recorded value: value=100 unit=°F
